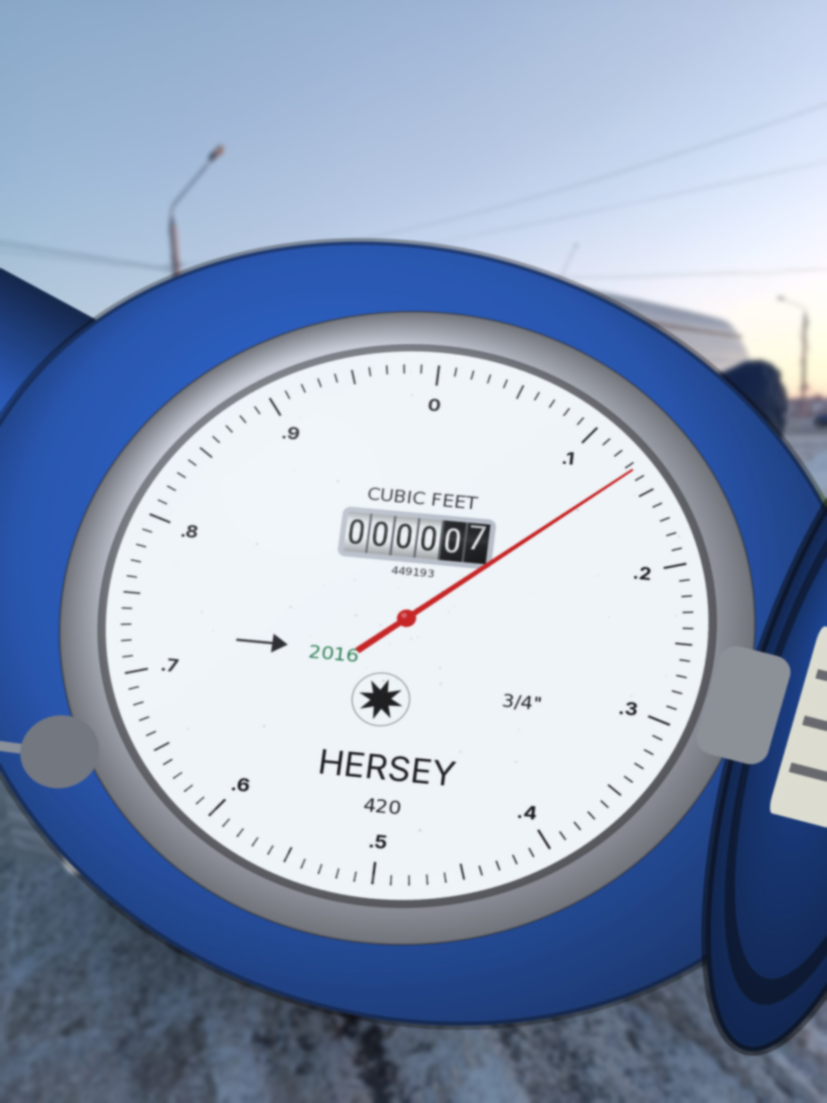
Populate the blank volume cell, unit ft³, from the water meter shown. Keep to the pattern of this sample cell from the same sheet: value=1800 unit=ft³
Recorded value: value=7.13 unit=ft³
